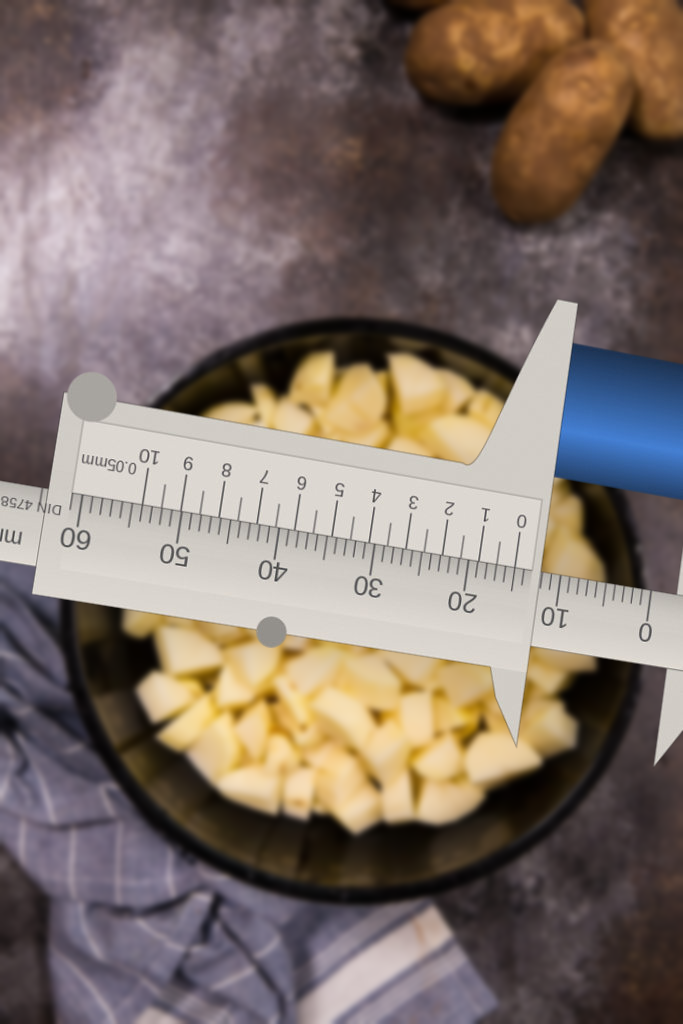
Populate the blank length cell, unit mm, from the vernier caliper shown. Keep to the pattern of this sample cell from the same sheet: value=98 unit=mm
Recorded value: value=15.0 unit=mm
